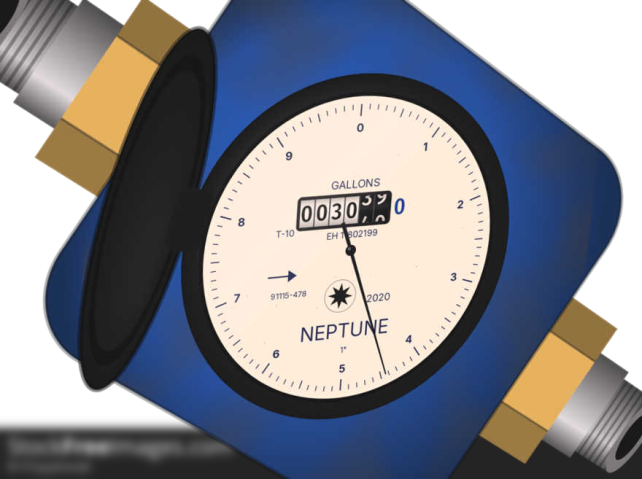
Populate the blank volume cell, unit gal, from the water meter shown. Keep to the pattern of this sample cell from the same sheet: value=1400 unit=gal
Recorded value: value=30394.4 unit=gal
